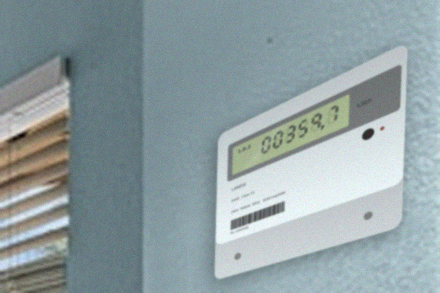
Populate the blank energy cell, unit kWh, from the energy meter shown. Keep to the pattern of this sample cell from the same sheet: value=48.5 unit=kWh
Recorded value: value=359.7 unit=kWh
